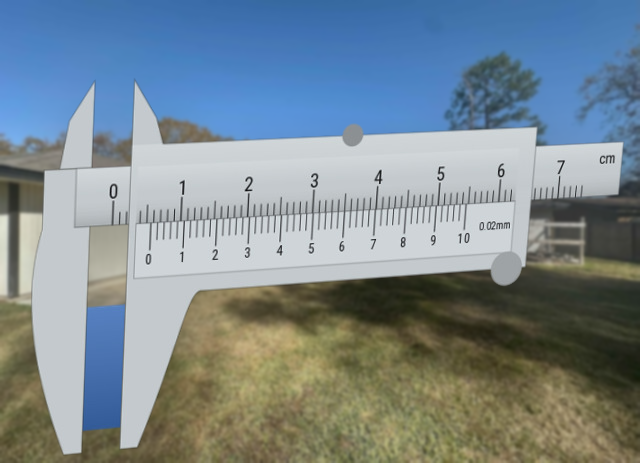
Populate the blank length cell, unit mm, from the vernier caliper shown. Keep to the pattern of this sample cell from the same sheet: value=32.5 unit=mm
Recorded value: value=5.6 unit=mm
